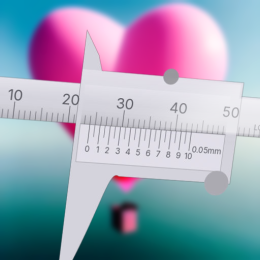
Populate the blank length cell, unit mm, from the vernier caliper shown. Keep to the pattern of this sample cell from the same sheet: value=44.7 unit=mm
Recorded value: value=24.0 unit=mm
